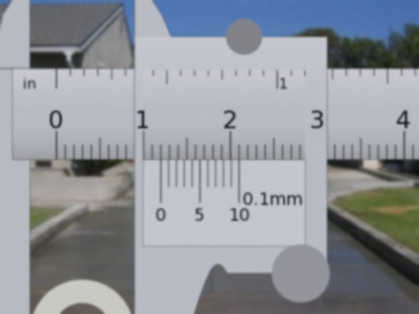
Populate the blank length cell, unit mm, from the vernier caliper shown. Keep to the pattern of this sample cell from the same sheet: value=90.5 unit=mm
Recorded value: value=12.0 unit=mm
